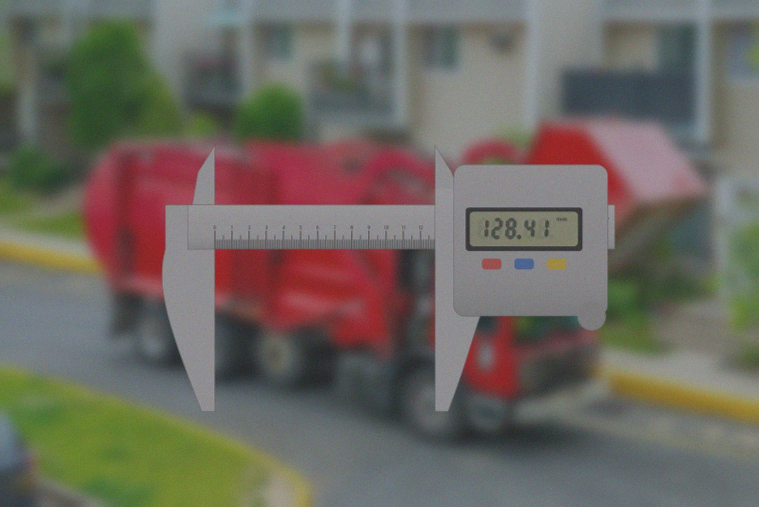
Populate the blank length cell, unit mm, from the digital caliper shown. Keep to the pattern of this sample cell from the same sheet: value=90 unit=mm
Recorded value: value=128.41 unit=mm
